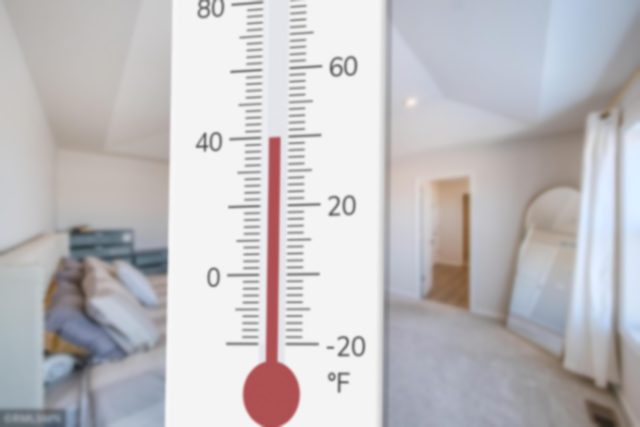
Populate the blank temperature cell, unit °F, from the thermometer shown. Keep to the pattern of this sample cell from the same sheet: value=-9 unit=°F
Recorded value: value=40 unit=°F
